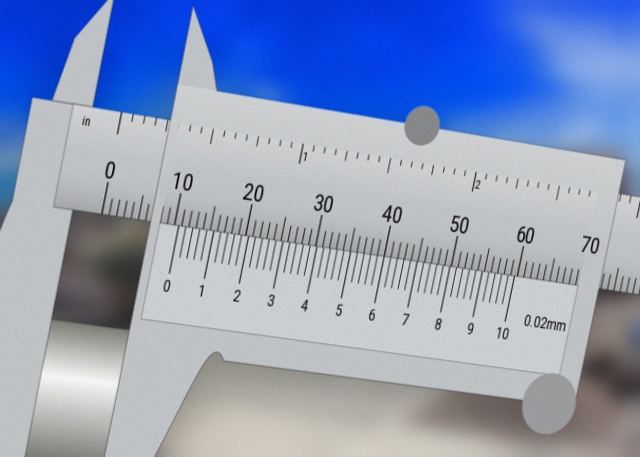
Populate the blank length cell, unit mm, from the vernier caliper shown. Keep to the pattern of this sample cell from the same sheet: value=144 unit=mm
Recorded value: value=10.6 unit=mm
